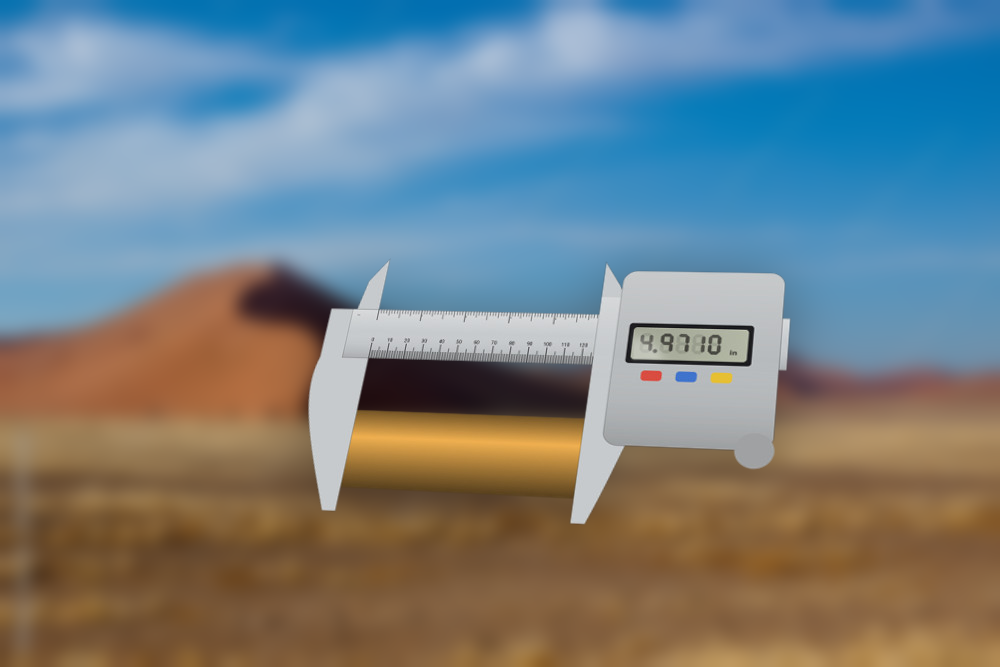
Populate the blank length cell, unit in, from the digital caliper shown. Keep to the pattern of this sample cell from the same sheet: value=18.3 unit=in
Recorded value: value=4.9710 unit=in
